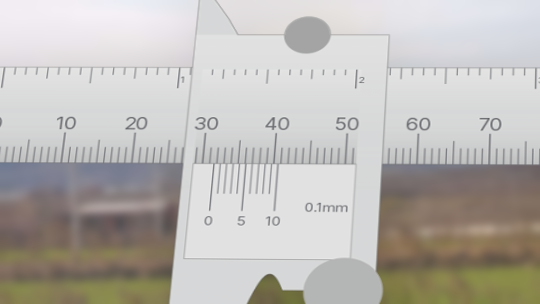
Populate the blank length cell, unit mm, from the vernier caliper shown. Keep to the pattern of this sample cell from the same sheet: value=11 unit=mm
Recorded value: value=31.6 unit=mm
